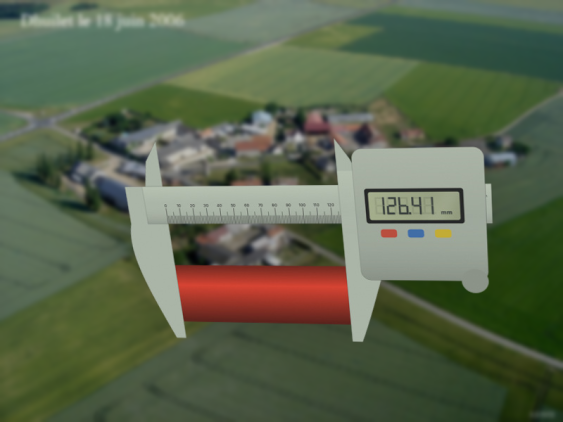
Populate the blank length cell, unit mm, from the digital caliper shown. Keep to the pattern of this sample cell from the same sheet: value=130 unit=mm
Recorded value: value=126.41 unit=mm
